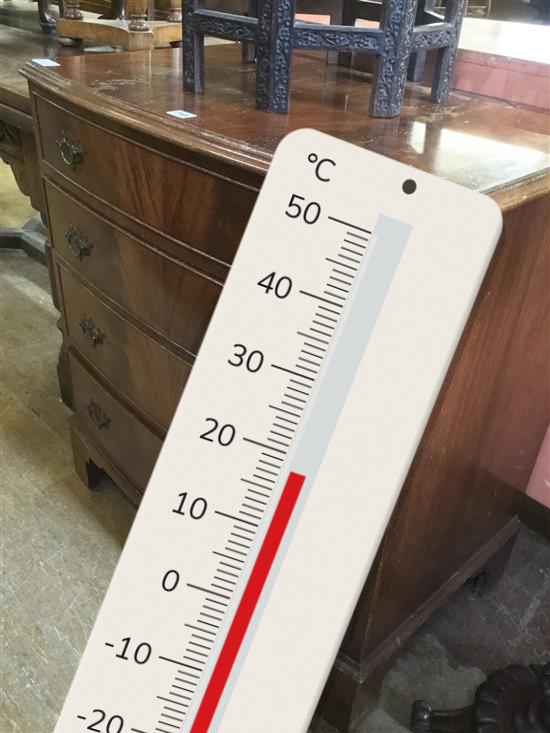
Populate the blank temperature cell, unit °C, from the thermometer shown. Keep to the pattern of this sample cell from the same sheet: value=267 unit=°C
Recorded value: value=18 unit=°C
